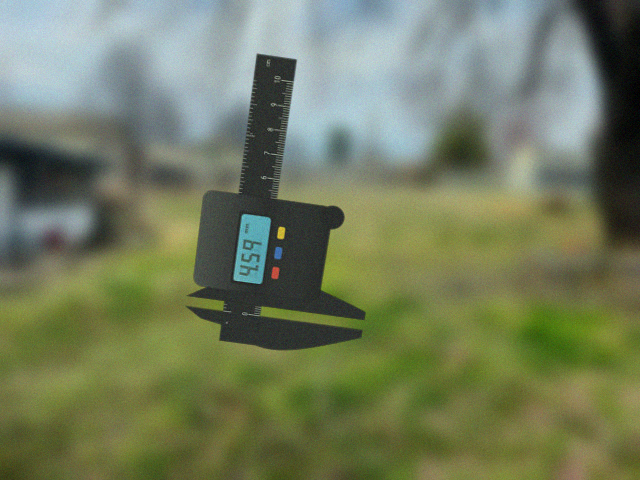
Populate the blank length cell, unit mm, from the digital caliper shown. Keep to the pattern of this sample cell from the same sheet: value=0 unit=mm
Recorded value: value=4.59 unit=mm
